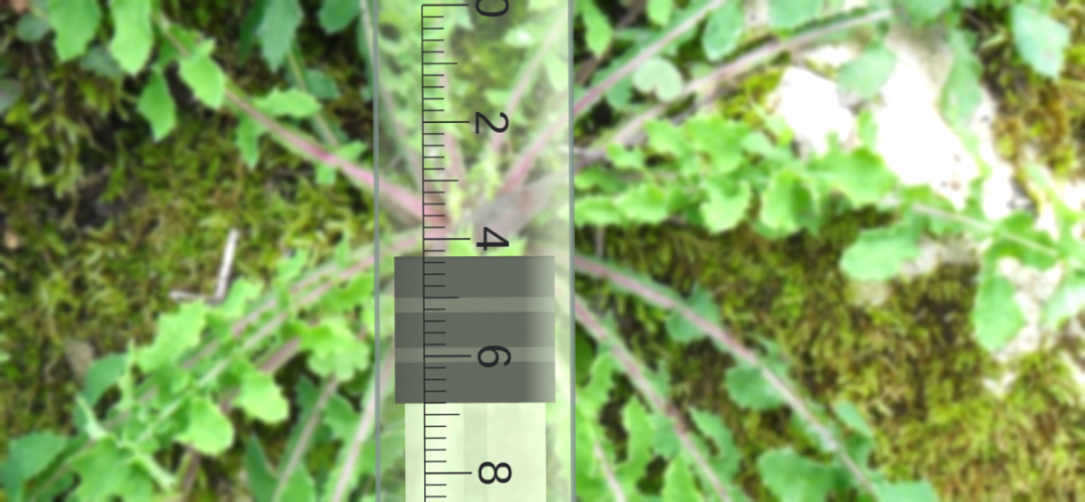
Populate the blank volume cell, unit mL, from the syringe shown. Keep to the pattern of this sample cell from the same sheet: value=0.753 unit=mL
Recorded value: value=4.3 unit=mL
